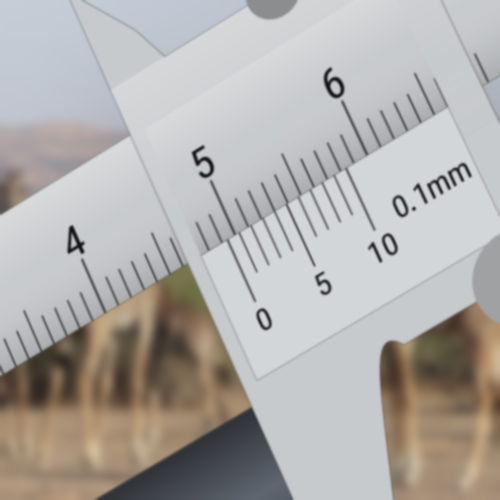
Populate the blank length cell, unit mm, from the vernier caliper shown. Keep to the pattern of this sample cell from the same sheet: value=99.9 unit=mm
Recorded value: value=49.4 unit=mm
